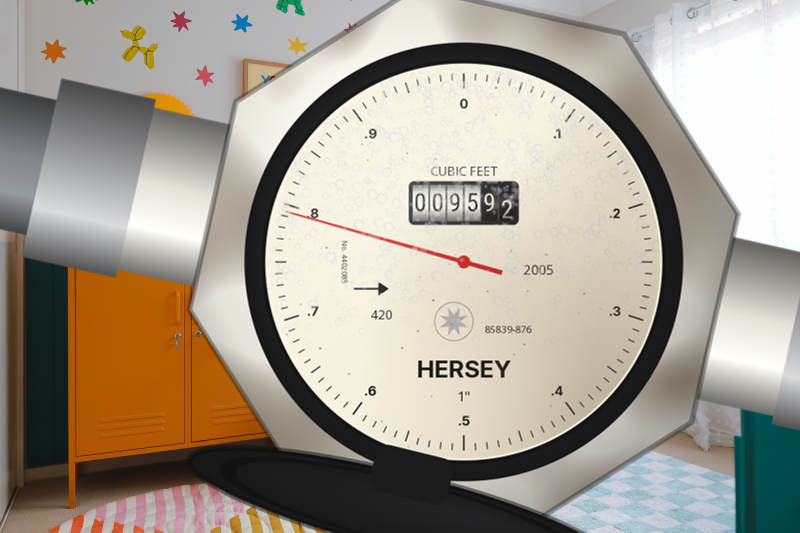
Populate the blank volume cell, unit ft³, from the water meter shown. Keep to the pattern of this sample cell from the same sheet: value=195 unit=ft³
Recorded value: value=9591.79 unit=ft³
